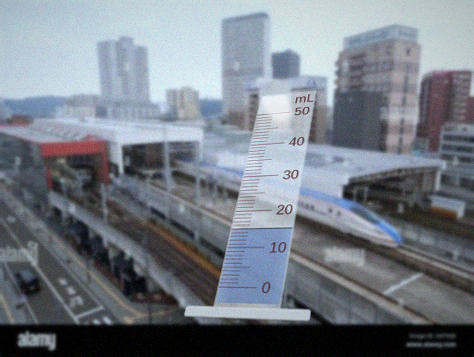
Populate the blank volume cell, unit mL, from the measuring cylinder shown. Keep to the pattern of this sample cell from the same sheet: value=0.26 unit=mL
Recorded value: value=15 unit=mL
